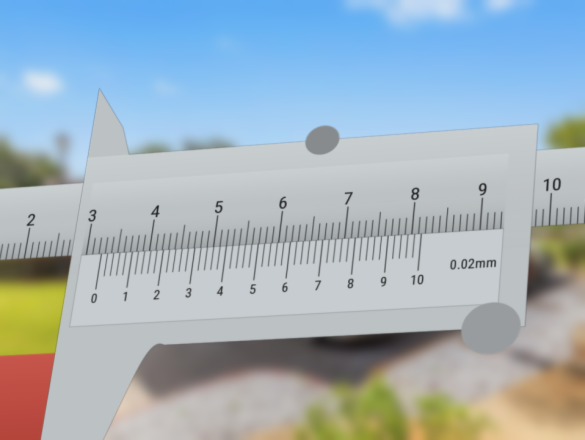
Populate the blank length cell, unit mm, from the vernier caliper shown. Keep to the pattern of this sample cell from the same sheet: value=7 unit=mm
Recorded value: value=32.4 unit=mm
